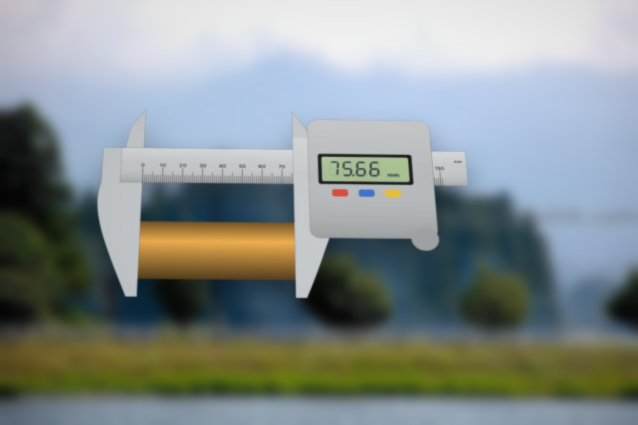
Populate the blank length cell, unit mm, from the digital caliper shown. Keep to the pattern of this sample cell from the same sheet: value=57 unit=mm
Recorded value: value=75.66 unit=mm
